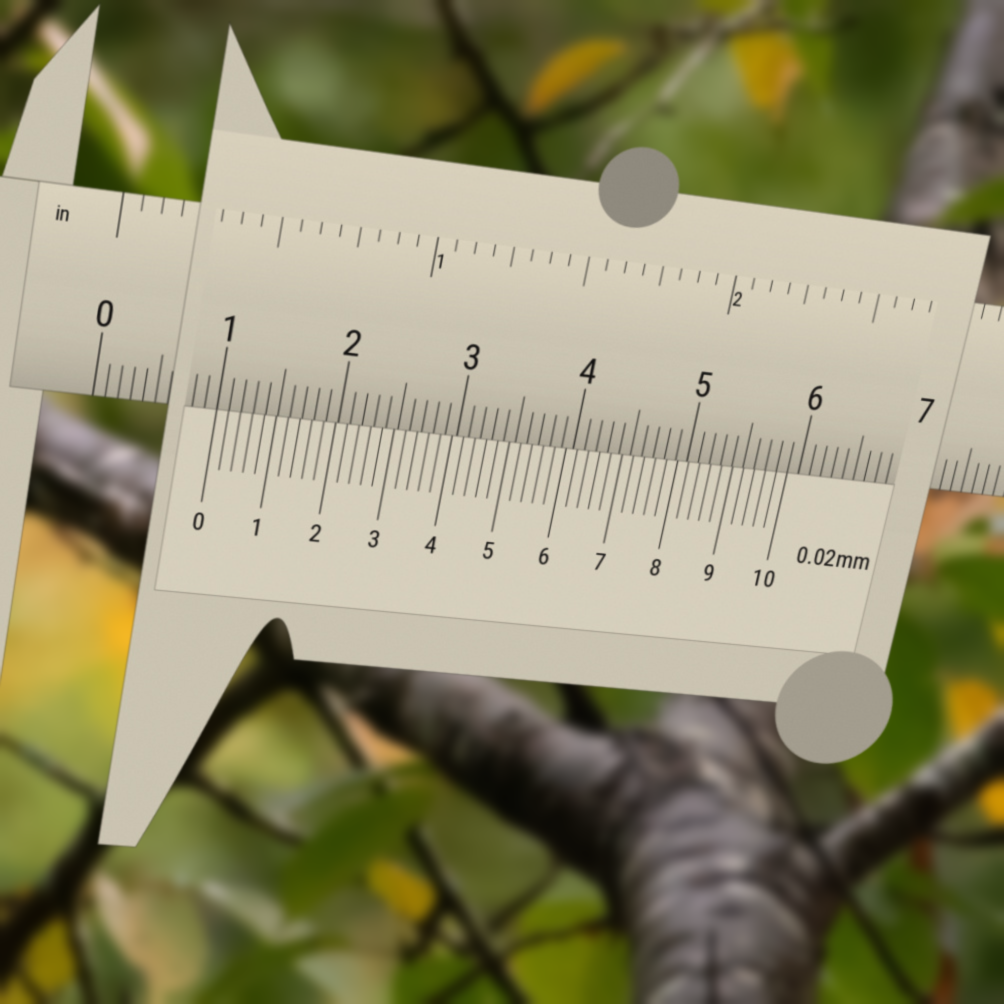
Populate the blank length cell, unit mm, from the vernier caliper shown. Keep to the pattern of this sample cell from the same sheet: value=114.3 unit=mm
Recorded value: value=10.0 unit=mm
